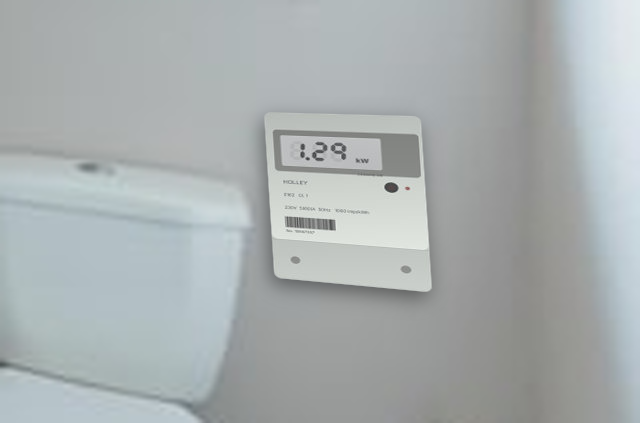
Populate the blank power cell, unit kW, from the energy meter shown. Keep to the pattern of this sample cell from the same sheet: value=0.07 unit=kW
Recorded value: value=1.29 unit=kW
